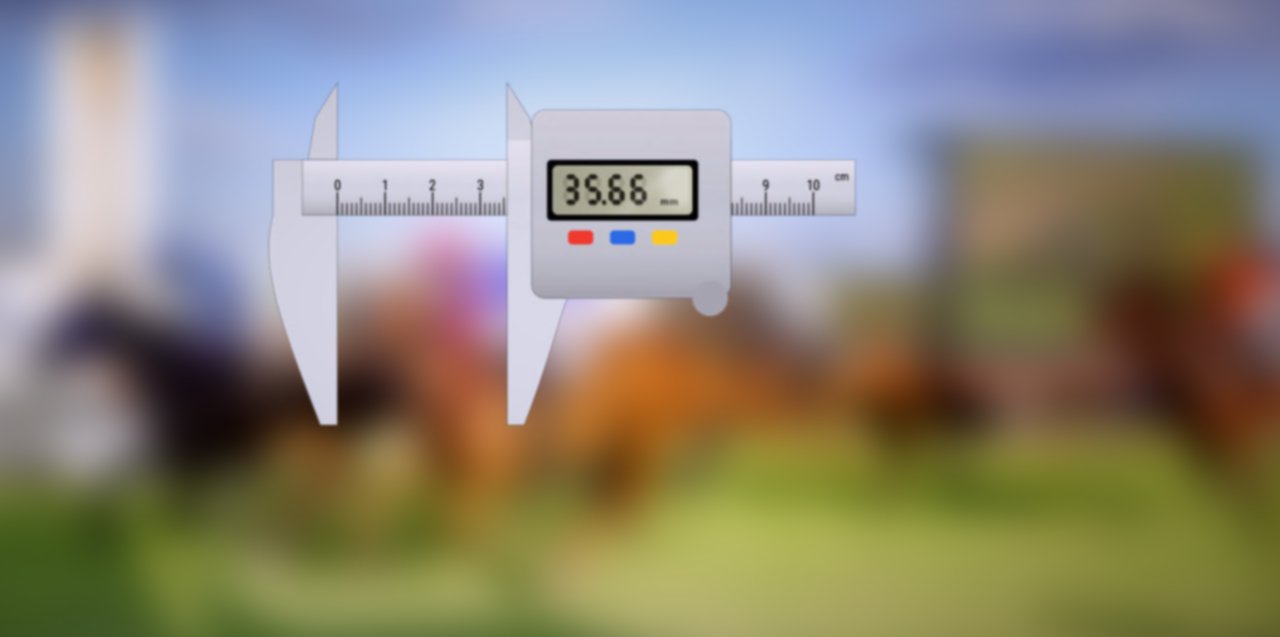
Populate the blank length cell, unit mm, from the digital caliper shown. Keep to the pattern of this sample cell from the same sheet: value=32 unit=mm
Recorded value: value=35.66 unit=mm
